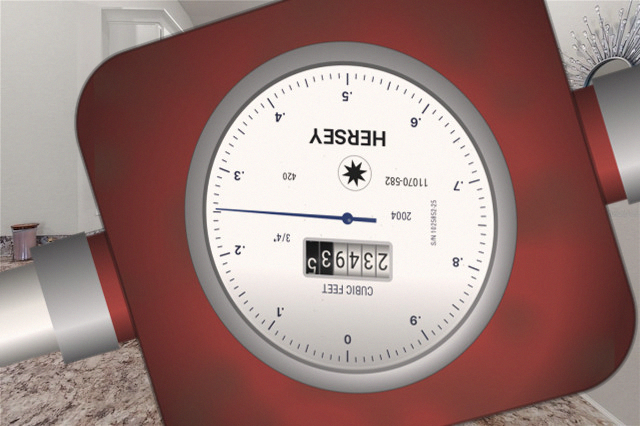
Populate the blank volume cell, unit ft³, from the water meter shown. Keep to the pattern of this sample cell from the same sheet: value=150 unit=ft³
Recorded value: value=234935.25 unit=ft³
